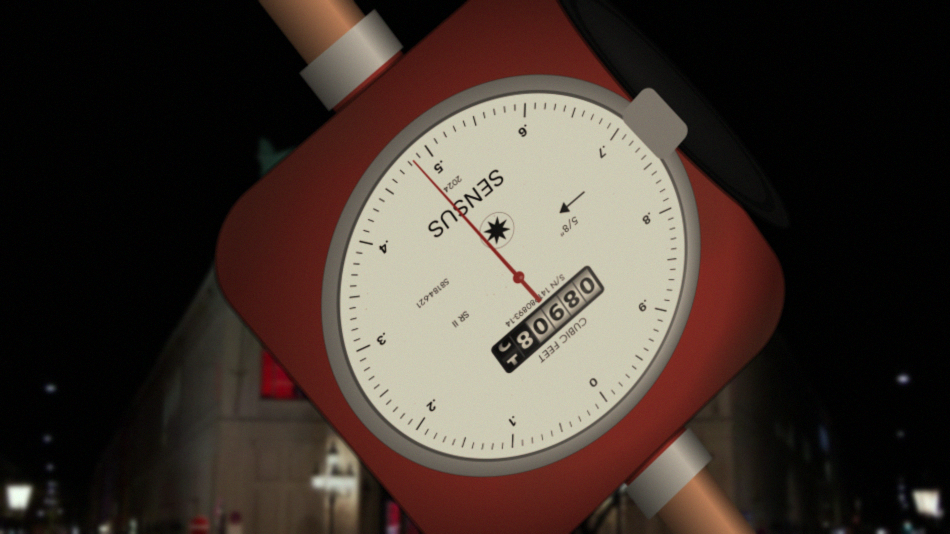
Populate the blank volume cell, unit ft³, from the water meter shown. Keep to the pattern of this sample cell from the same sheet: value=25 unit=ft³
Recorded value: value=89081.48 unit=ft³
